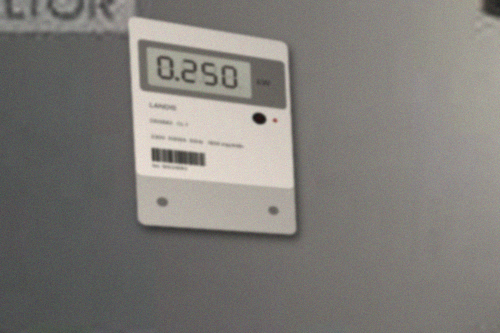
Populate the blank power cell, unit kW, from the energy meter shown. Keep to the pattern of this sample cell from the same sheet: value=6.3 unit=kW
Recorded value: value=0.250 unit=kW
